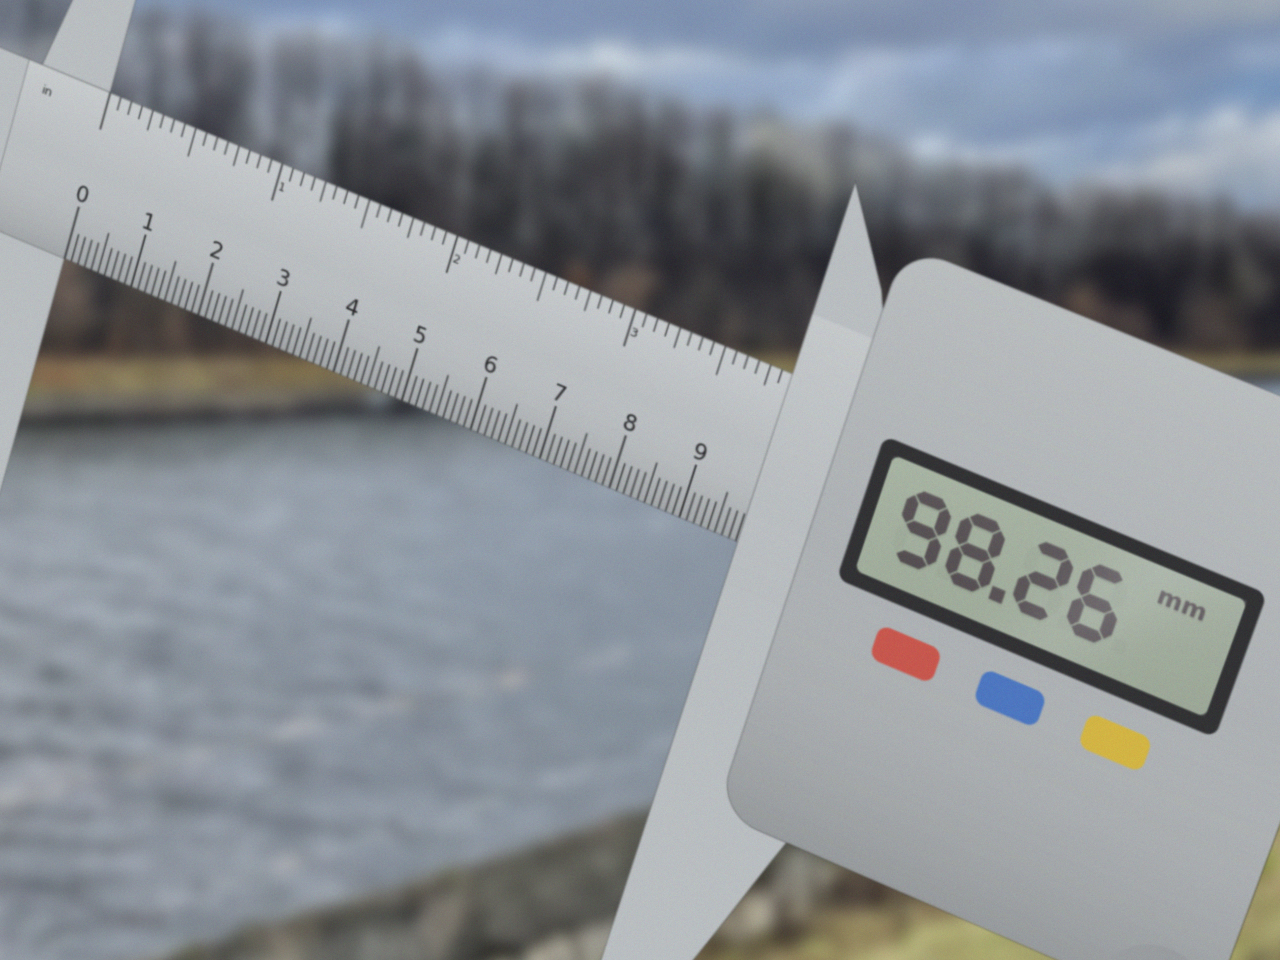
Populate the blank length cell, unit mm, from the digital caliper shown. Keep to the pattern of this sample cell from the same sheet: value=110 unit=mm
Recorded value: value=98.26 unit=mm
